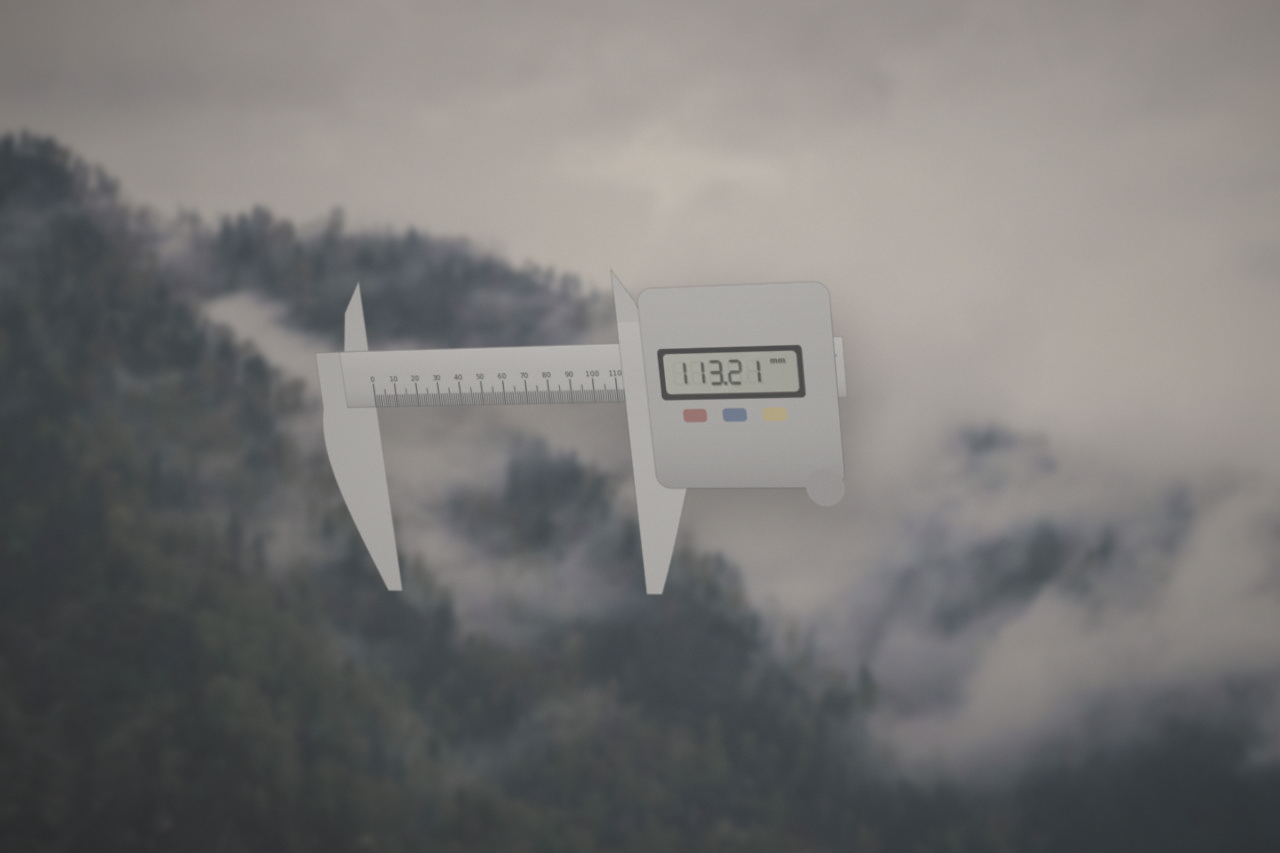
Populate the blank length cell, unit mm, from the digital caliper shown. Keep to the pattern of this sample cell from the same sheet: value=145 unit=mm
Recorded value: value=113.21 unit=mm
